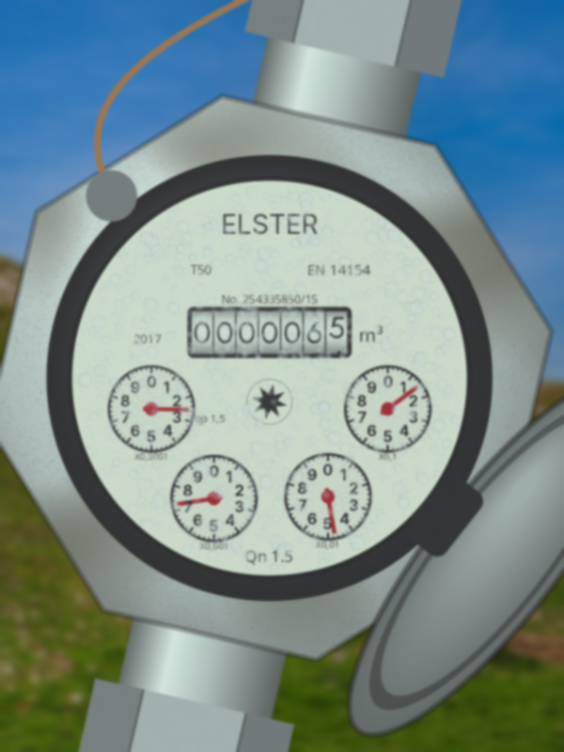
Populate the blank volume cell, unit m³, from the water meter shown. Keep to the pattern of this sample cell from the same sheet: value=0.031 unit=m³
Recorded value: value=65.1472 unit=m³
